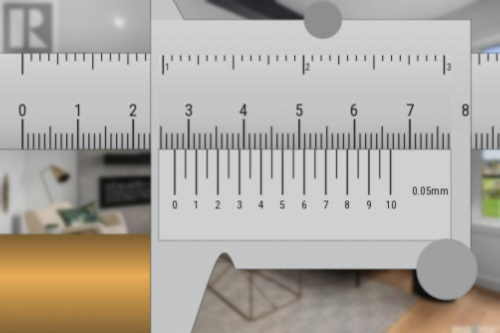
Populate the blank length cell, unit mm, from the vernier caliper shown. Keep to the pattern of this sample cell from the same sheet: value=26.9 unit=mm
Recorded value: value=27.5 unit=mm
